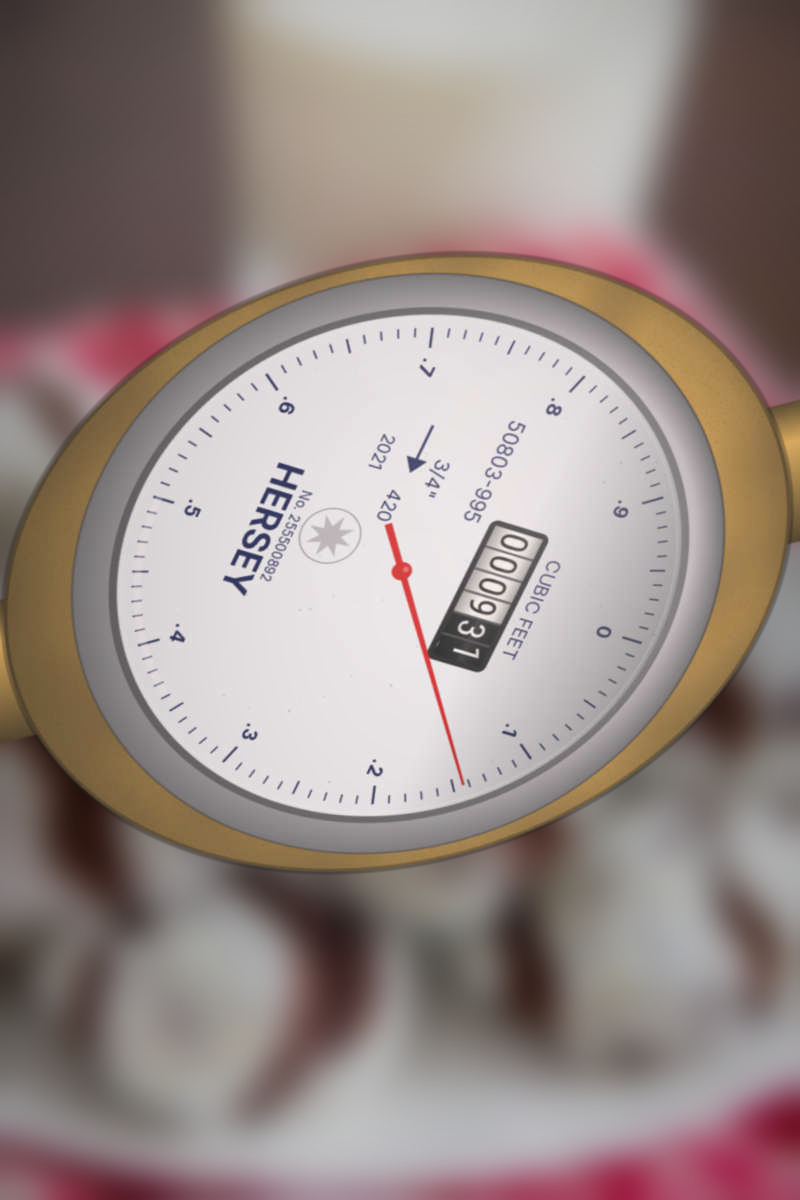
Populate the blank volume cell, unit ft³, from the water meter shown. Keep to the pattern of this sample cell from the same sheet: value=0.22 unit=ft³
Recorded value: value=931.14 unit=ft³
